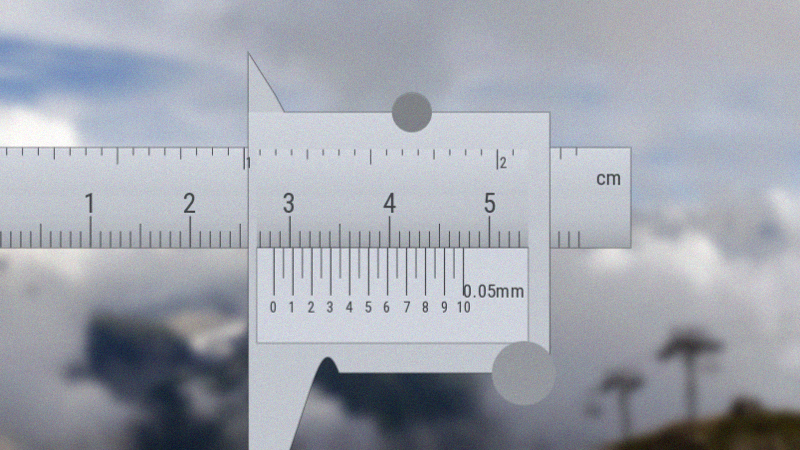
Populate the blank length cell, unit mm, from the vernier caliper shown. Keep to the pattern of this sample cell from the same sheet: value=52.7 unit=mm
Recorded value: value=28.4 unit=mm
